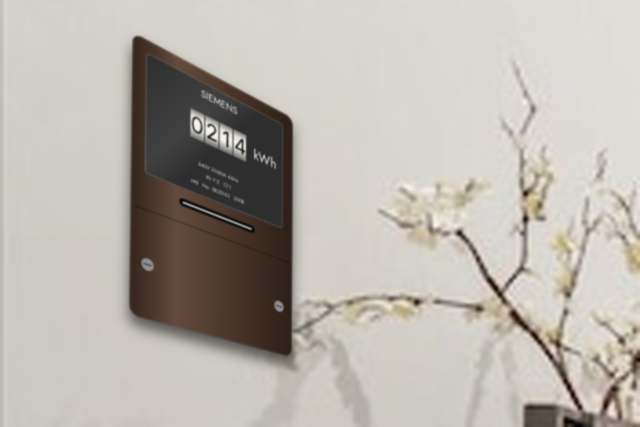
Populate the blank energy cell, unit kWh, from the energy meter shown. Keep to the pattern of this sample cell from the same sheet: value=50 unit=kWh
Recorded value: value=214 unit=kWh
